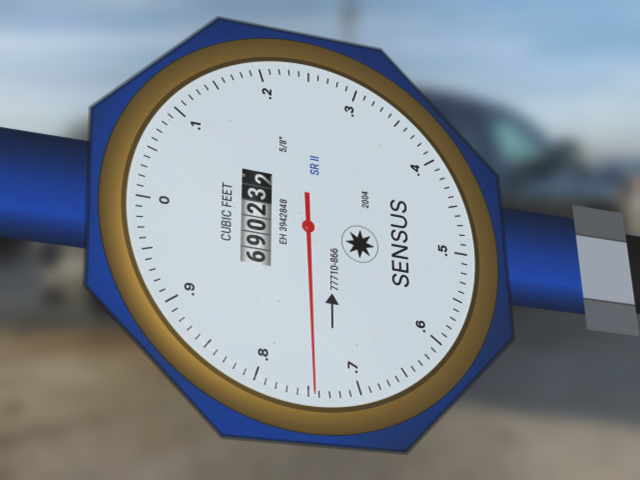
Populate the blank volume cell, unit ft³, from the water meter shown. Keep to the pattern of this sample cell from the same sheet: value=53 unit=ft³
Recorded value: value=690231.74 unit=ft³
